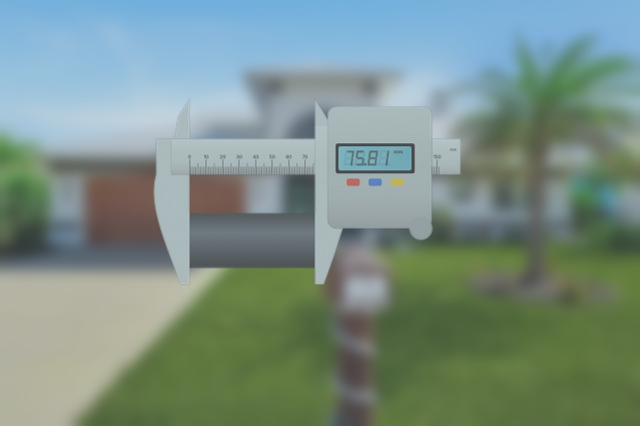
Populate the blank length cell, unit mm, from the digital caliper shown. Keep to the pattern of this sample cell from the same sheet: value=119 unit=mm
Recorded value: value=75.81 unit=mm
